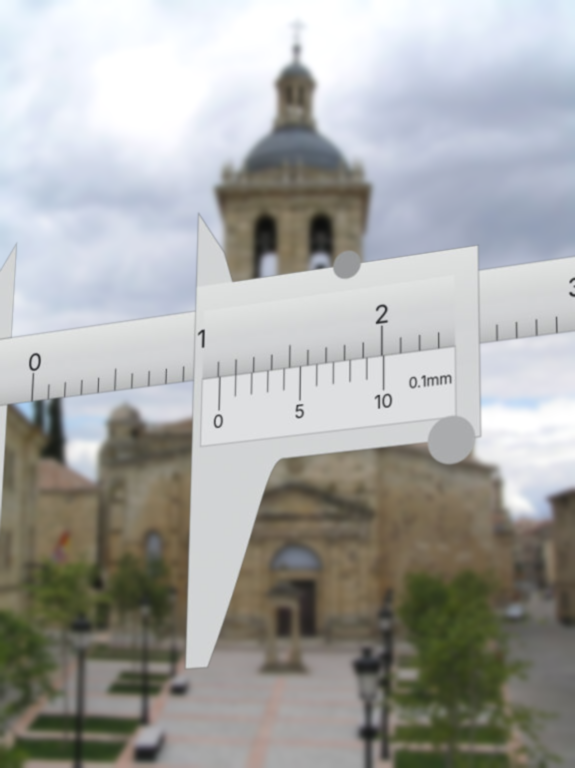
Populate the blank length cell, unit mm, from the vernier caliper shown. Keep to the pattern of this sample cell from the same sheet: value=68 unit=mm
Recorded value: value=11.1 unit=mm
